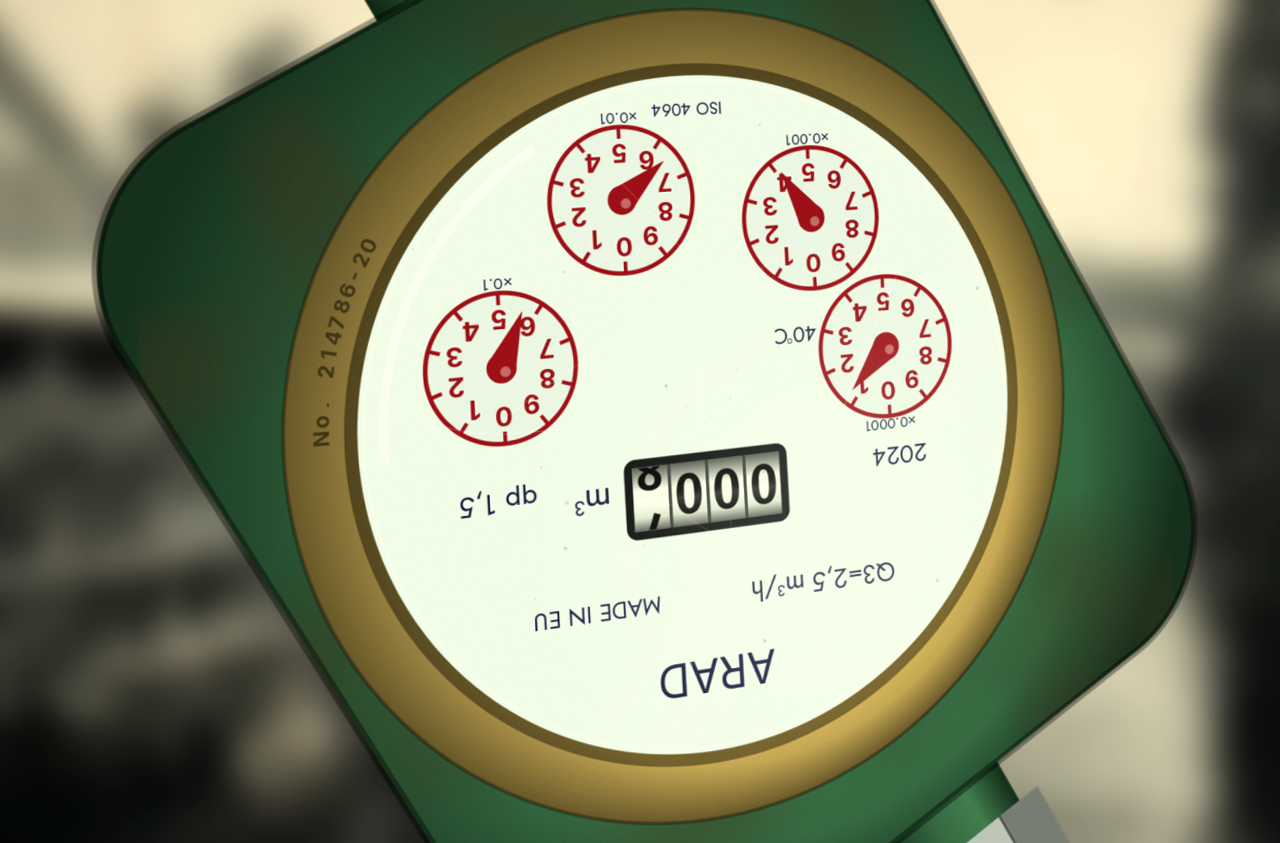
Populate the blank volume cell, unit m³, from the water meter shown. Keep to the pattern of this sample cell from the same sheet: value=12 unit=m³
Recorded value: value=7.5641 unit=m³
